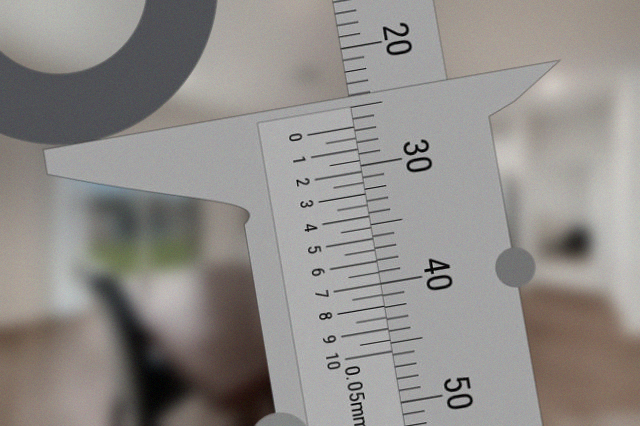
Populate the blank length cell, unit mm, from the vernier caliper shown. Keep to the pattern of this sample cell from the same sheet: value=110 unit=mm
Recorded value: value=26.7 unit=mm
